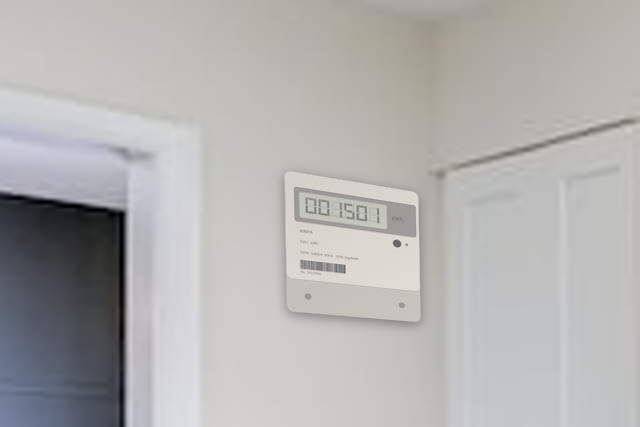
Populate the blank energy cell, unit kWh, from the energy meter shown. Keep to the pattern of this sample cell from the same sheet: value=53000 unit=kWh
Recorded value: value=1501 unit=kWh
